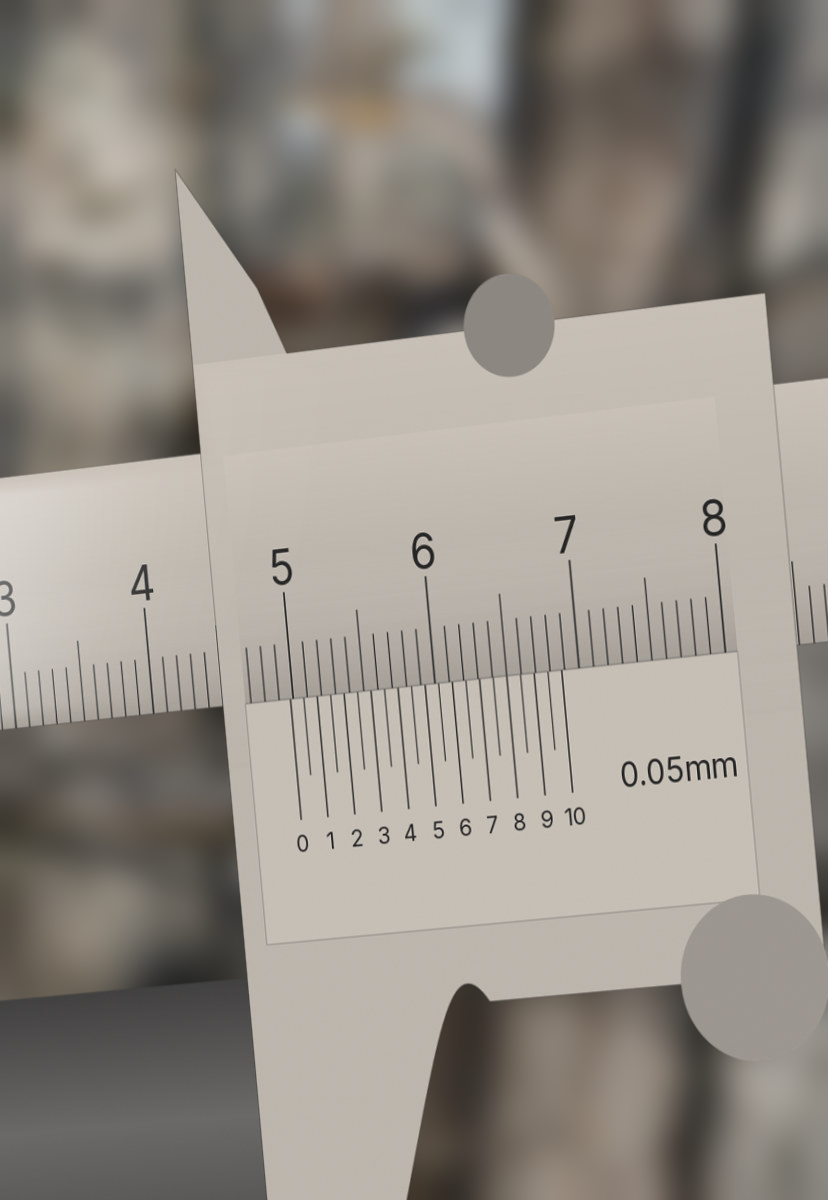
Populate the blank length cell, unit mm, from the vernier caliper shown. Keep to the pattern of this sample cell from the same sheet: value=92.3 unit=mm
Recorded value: value=49.8 unit=mm
